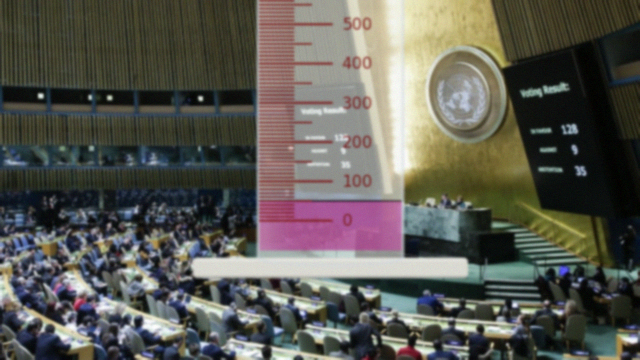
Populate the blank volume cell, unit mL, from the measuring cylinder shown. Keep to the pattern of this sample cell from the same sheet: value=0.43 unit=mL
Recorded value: value=50 unit=mL
